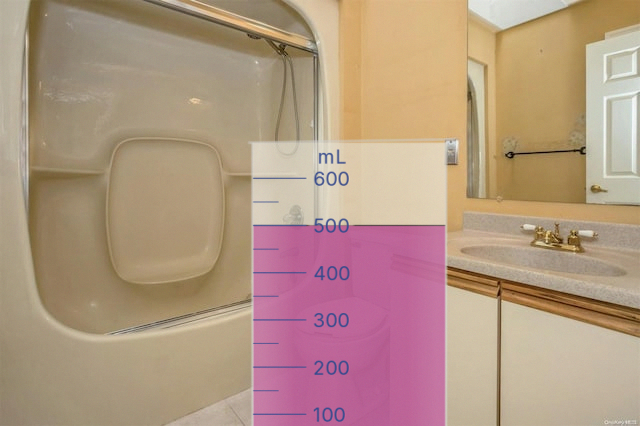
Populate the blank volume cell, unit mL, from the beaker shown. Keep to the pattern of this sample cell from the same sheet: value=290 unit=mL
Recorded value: value=500 unit=mL
